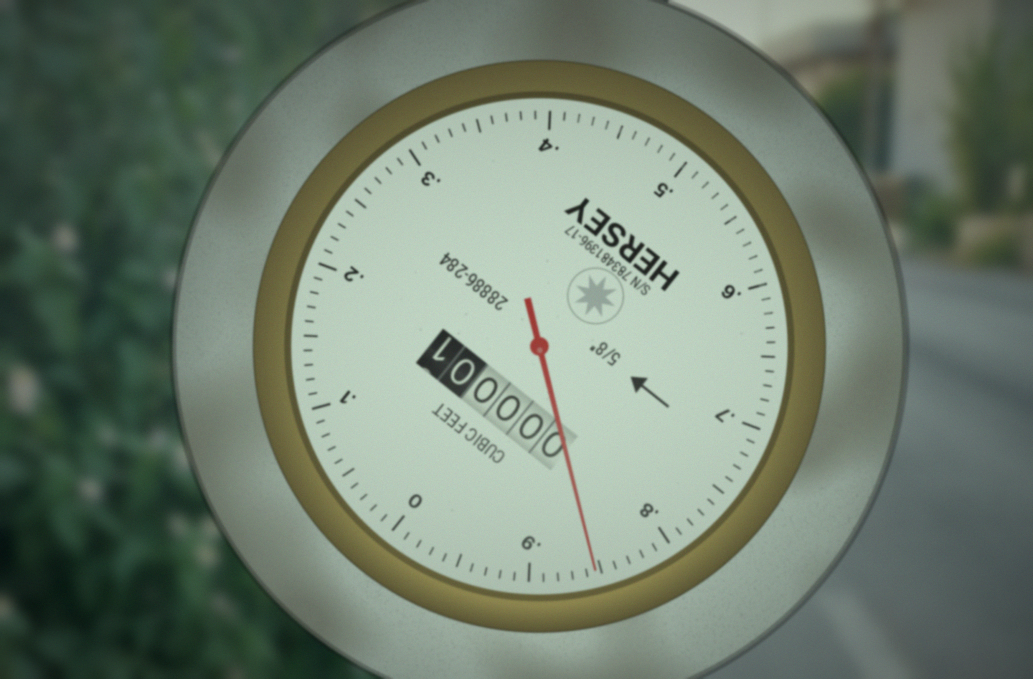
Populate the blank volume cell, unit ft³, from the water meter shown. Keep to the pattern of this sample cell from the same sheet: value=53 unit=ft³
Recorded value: value=0.85 unit=ft³
